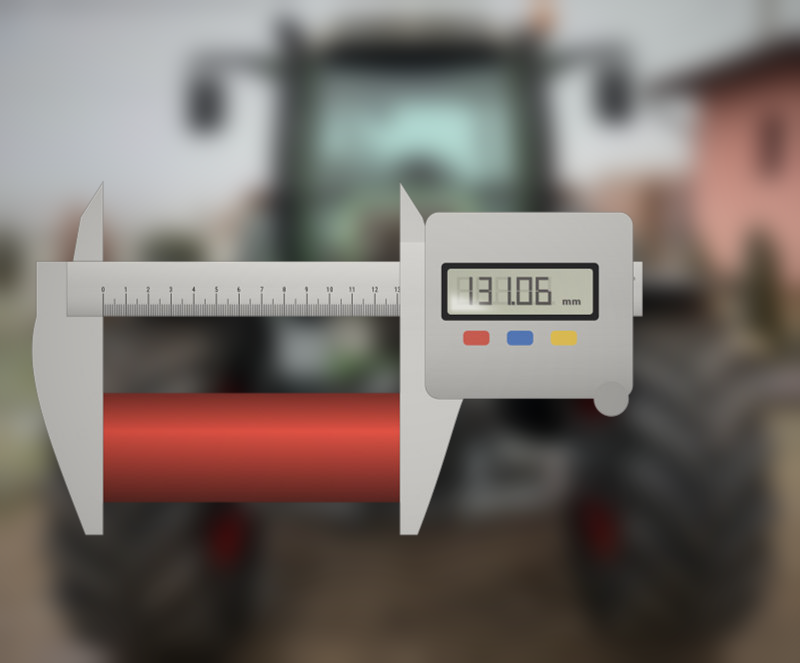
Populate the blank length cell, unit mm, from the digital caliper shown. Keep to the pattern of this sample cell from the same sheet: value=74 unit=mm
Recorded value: value=131.06 unit=mm
